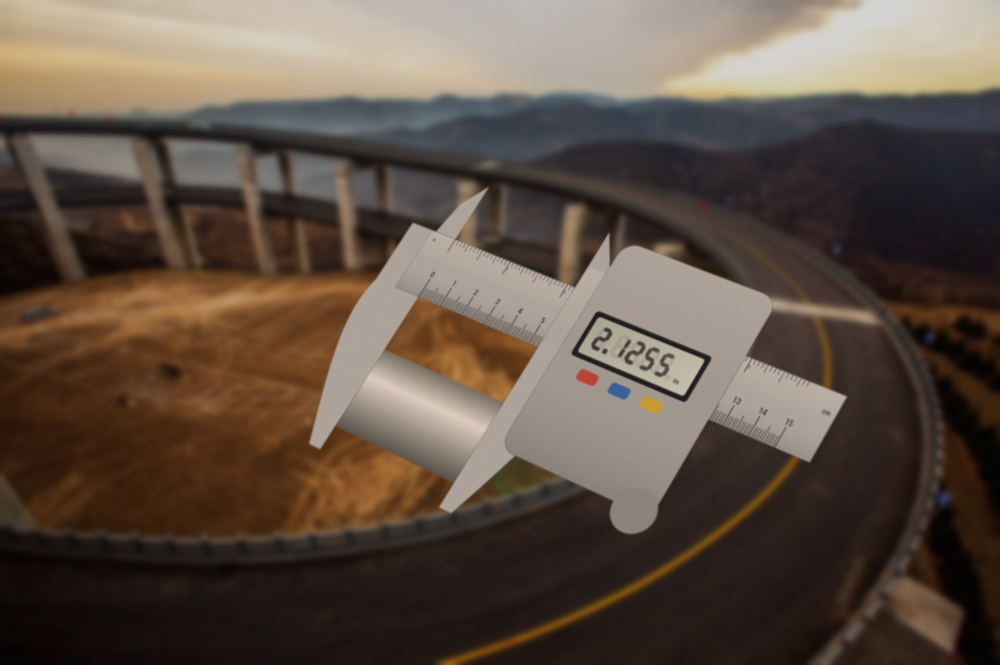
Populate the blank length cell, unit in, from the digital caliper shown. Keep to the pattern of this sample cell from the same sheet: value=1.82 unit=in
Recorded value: value=2.1255 unit=in
